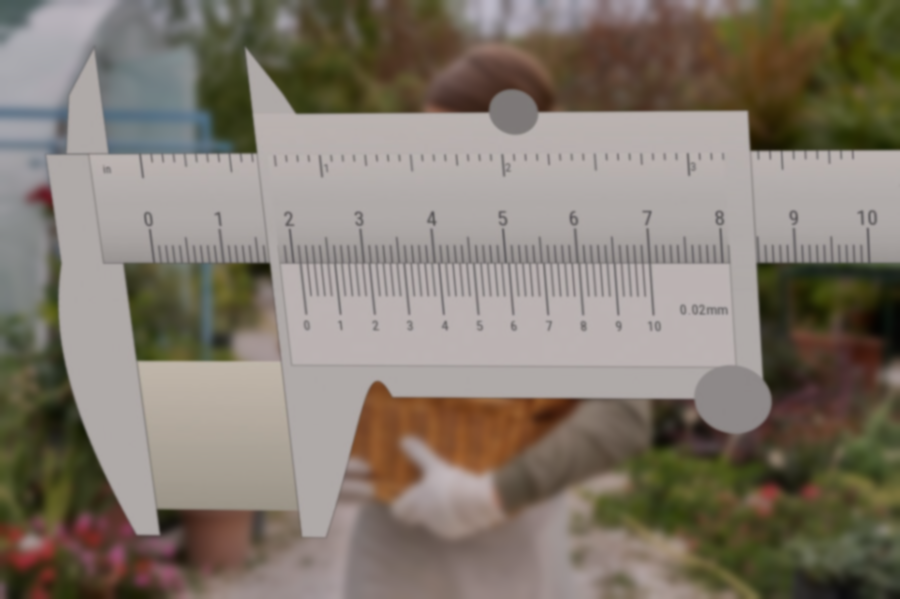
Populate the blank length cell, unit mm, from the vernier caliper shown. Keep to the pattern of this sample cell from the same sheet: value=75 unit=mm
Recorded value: value=21.0 unit=mm
